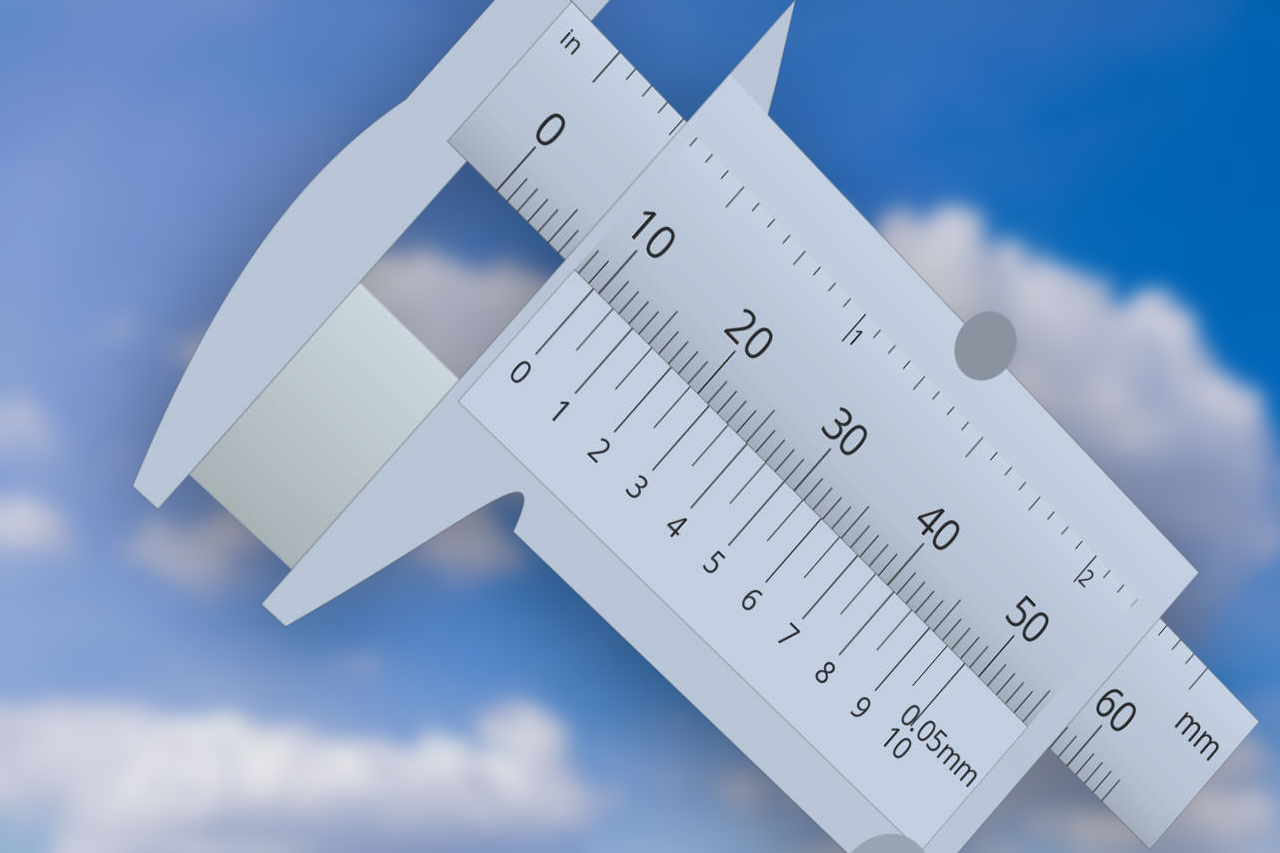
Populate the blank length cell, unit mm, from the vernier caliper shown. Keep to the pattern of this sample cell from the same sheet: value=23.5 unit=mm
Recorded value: value=9.5 unit=mm
